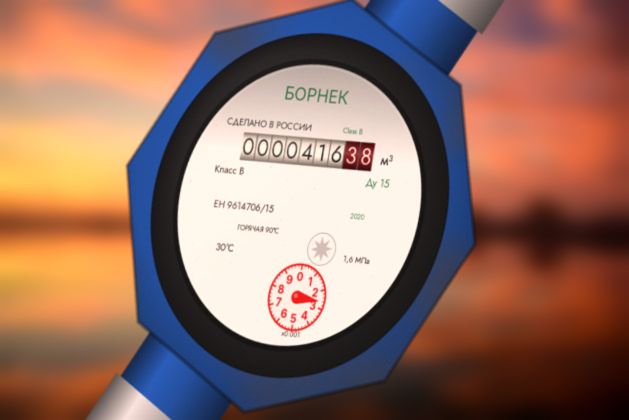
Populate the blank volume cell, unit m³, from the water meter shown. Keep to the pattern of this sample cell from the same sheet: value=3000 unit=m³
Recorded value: value=416.382 unit=m³
